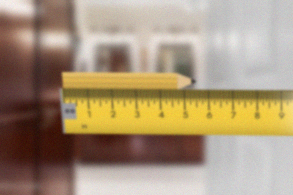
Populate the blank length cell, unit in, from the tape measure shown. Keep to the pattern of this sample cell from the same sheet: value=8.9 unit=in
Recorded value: value=5.5 unit=in
